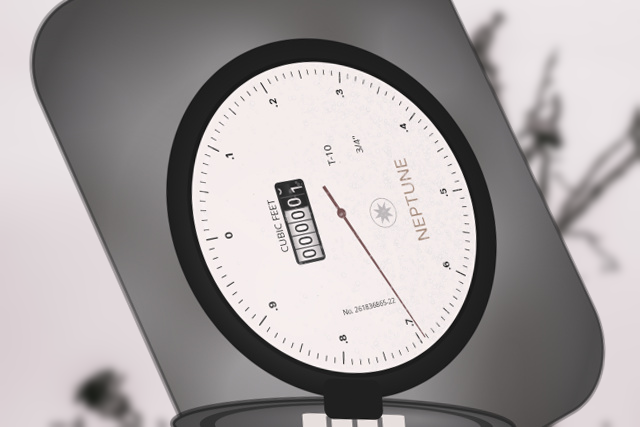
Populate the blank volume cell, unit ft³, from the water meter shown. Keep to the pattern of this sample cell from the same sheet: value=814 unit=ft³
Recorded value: value=0.69 unit=ft³
